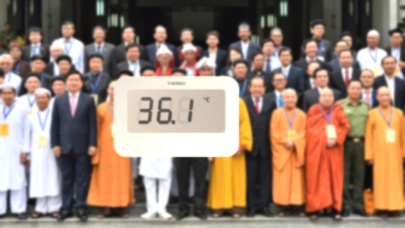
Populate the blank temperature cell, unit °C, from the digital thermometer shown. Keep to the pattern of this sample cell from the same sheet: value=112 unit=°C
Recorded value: value=36.1 unit=°C
